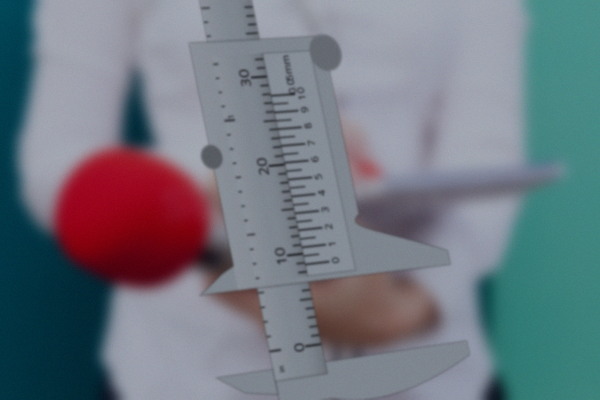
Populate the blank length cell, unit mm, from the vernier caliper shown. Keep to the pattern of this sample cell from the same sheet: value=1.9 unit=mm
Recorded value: value=8.8 unit=mm
